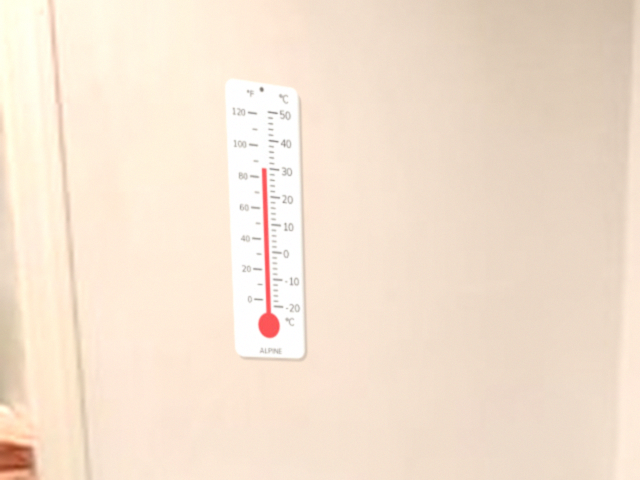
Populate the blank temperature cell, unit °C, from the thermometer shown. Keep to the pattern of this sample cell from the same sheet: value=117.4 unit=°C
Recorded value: value=30 unit=°C
